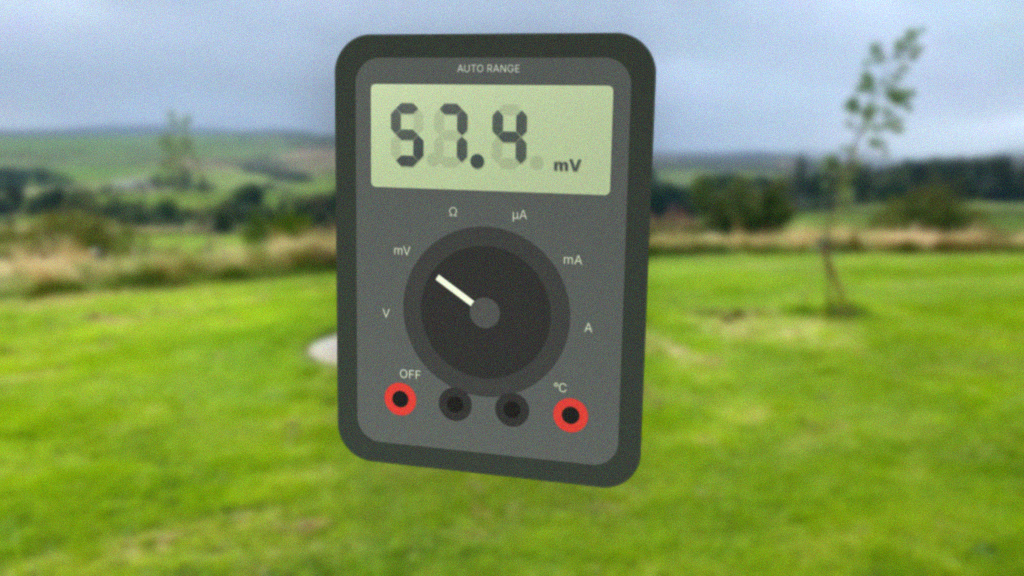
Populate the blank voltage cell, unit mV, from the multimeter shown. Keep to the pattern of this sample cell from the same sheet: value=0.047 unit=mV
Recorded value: value=57.4 unit=mV
